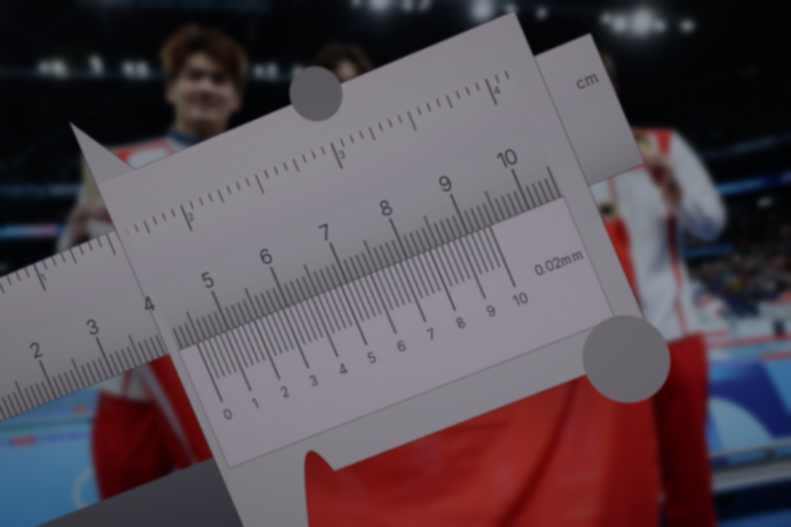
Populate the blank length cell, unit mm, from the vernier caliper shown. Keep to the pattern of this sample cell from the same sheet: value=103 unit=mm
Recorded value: value=44.5 unit=mm
